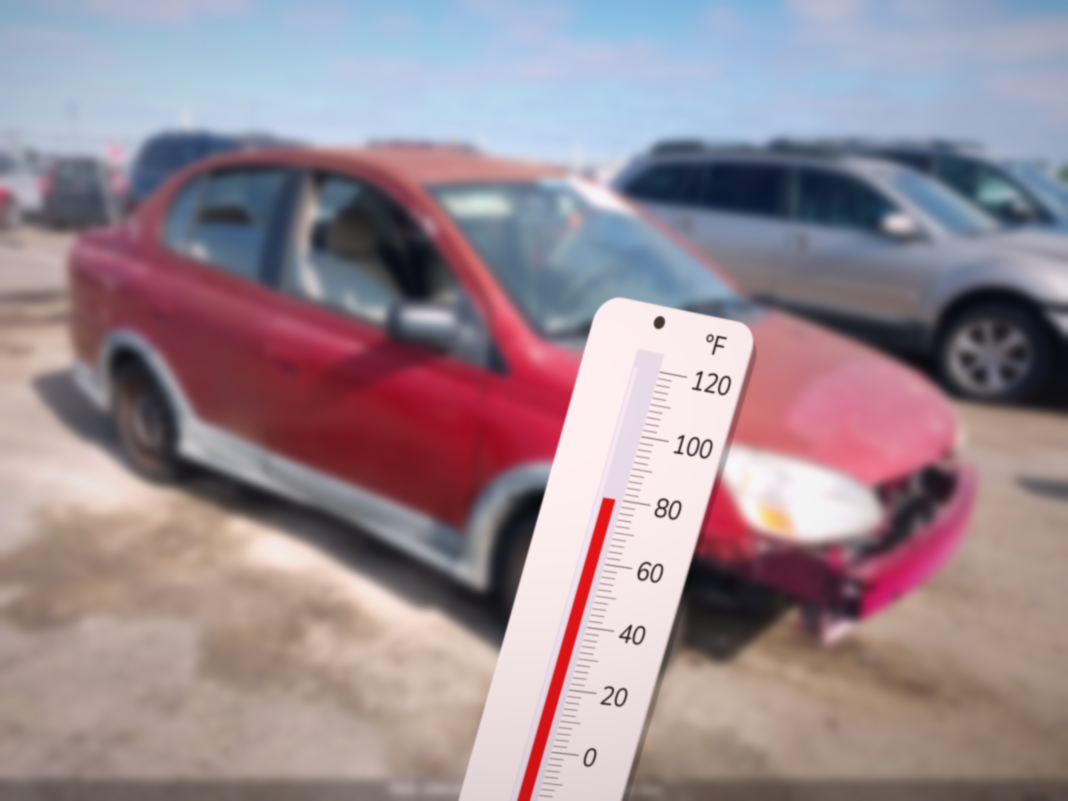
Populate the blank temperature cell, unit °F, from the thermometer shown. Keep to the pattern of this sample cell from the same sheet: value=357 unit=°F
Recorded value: value=80 unit=°F
